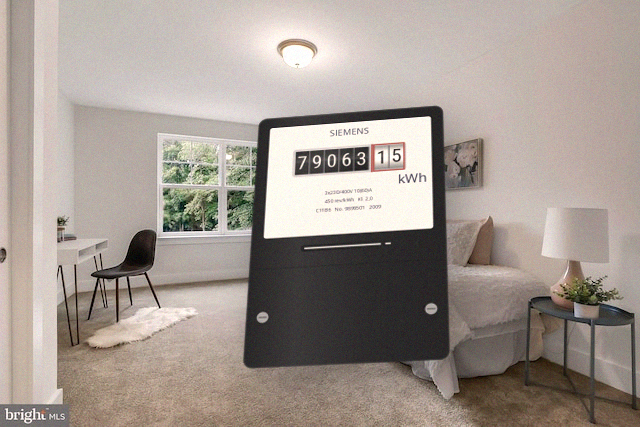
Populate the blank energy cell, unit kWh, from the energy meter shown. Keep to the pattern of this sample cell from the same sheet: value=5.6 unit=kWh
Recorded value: value=79063.15 unit=kWh
